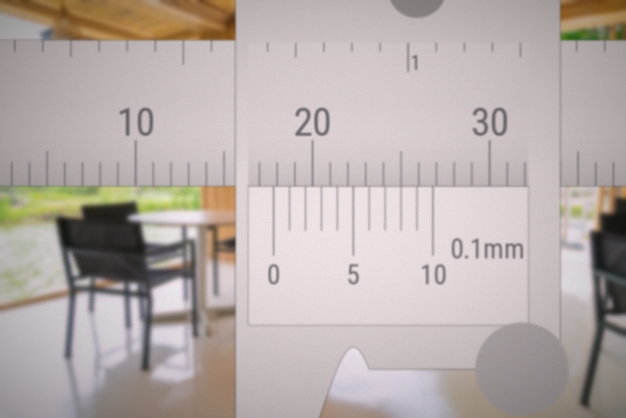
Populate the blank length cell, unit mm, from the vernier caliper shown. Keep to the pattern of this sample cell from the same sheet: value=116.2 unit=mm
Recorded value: value=17.8 unit=mm
